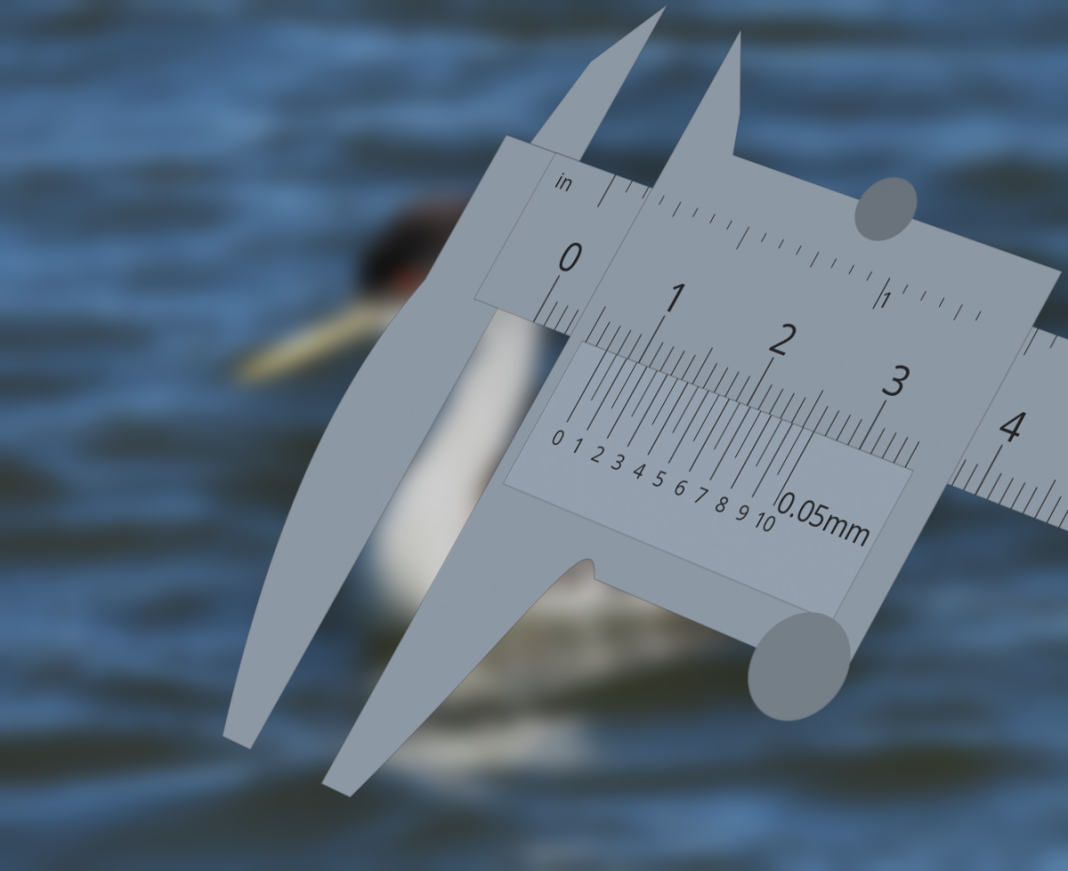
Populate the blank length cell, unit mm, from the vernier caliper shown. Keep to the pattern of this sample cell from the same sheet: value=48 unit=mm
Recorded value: value=7.0 unit=mm
